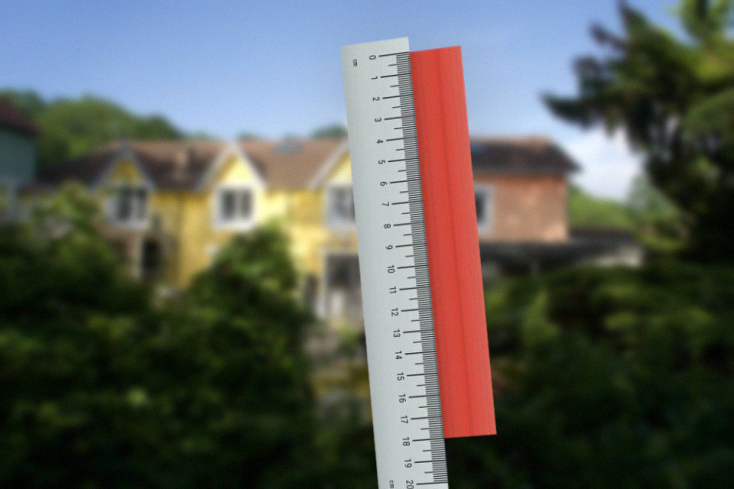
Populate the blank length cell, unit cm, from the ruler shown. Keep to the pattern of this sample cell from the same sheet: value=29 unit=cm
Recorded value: value=18 unit=cm
